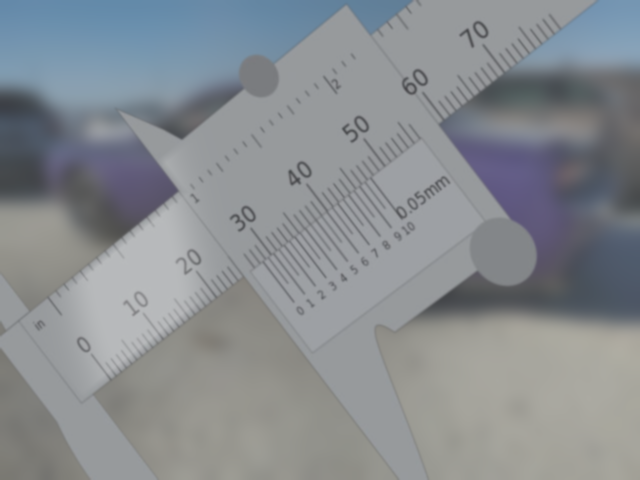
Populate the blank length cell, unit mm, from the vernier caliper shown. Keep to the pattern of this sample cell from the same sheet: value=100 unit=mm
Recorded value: value=28.5 unit=mm
